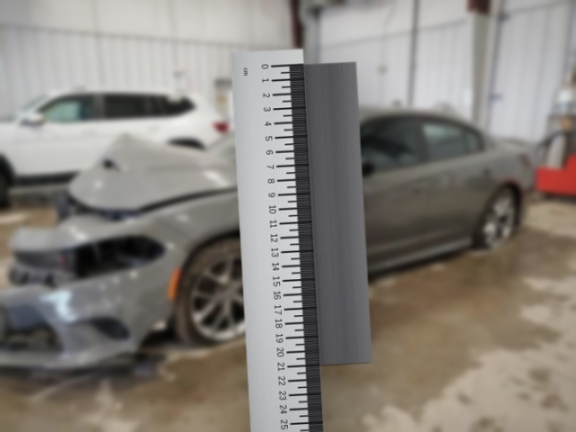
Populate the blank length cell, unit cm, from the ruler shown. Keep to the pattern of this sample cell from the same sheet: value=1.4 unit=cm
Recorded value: value=21 unit=cm
